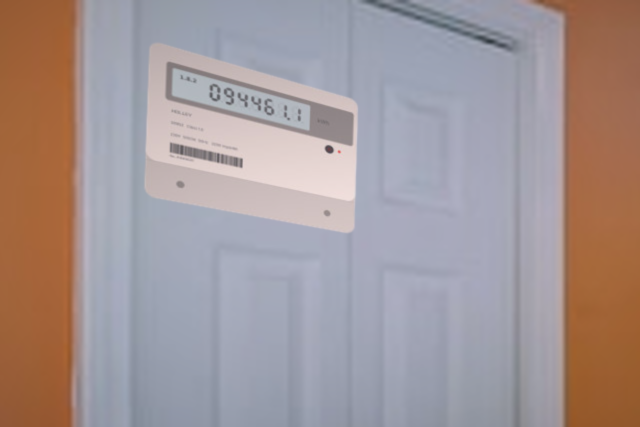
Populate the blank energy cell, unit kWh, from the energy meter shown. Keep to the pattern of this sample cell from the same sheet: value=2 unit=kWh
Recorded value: value=94461.1 unit=kWh
